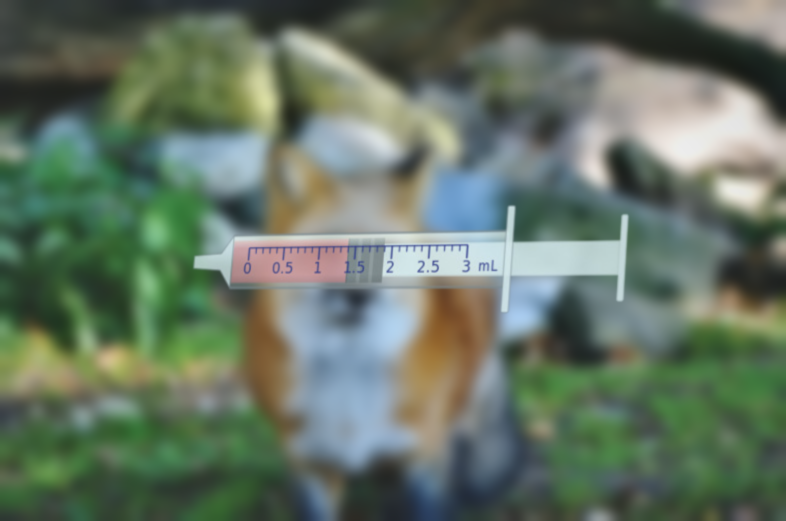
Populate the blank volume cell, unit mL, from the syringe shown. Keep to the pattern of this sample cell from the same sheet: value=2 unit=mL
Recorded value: value=1.4 unit=mL
